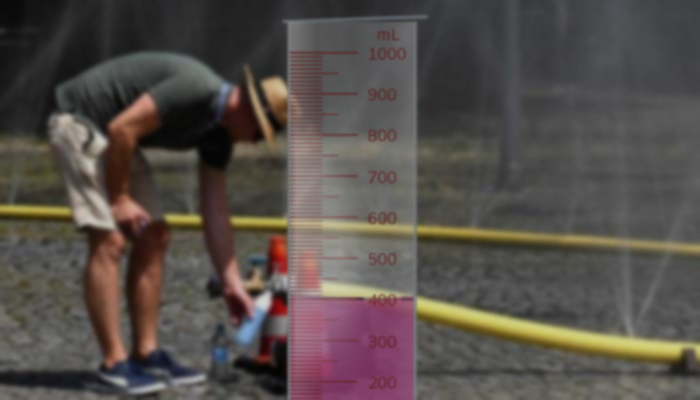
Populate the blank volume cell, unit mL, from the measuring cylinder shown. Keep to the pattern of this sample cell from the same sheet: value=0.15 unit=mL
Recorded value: value=400 unit=mL
